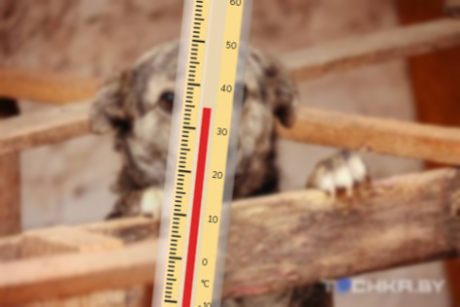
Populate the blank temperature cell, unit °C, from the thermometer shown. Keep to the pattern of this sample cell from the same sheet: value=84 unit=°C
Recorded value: value=35 unit=°C
